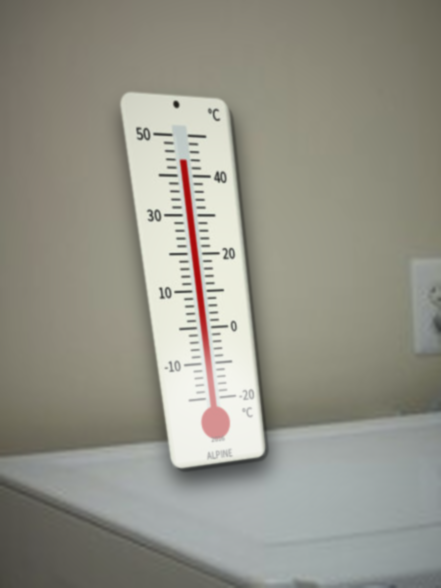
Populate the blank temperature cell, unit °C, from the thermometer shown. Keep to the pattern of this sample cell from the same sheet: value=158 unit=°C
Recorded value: value=44 unit=°C
